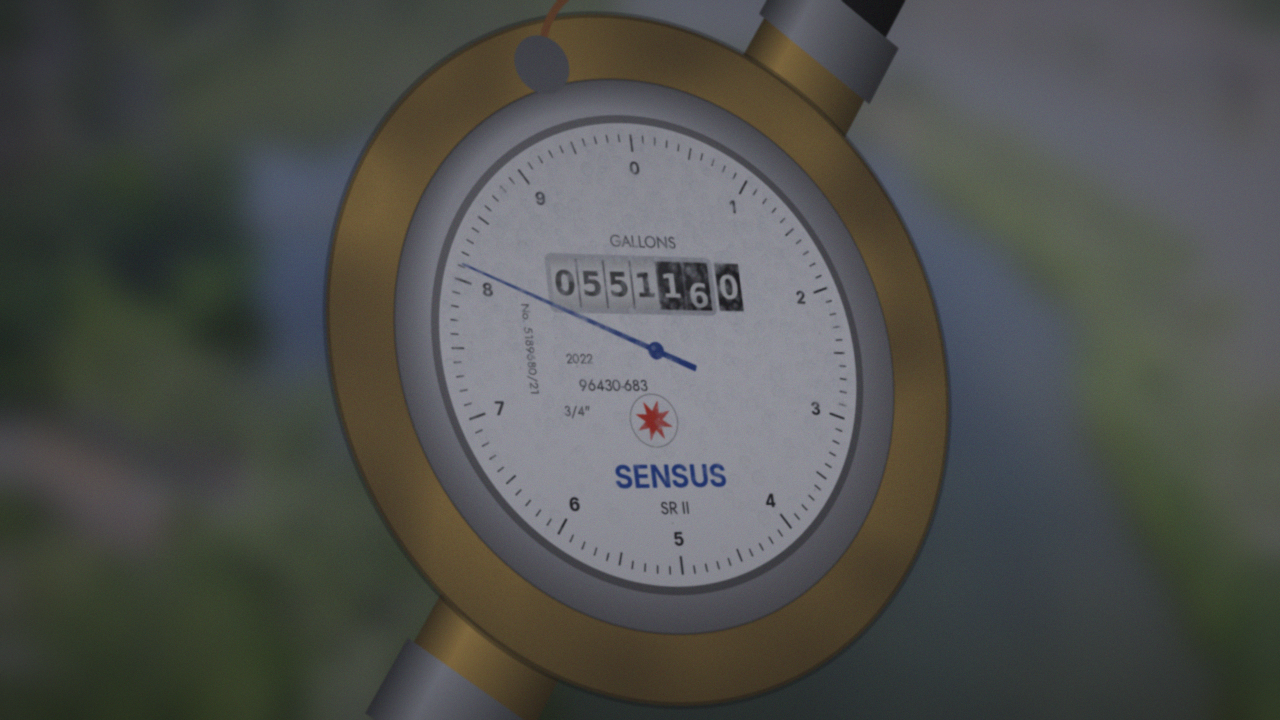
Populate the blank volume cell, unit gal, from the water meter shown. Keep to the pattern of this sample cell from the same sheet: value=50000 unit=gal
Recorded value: value=551158.1 unit=gal
